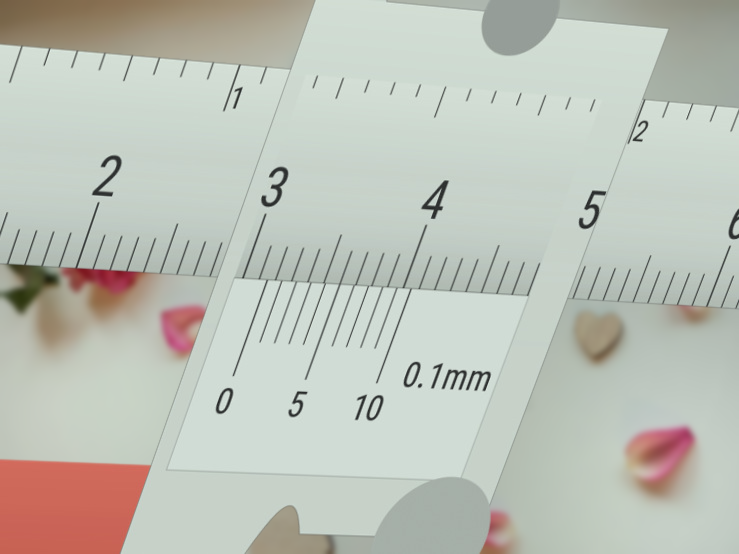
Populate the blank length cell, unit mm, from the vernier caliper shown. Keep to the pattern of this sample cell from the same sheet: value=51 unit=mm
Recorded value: value=31.5 unit=mm
